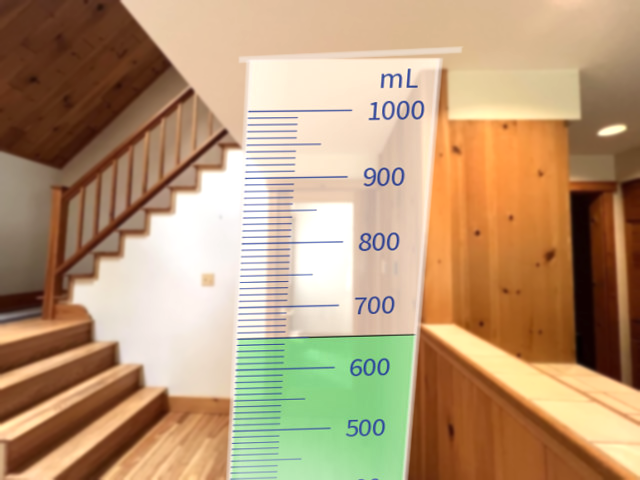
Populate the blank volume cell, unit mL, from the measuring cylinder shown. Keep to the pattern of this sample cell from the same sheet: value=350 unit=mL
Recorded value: value=650 unit=mL
